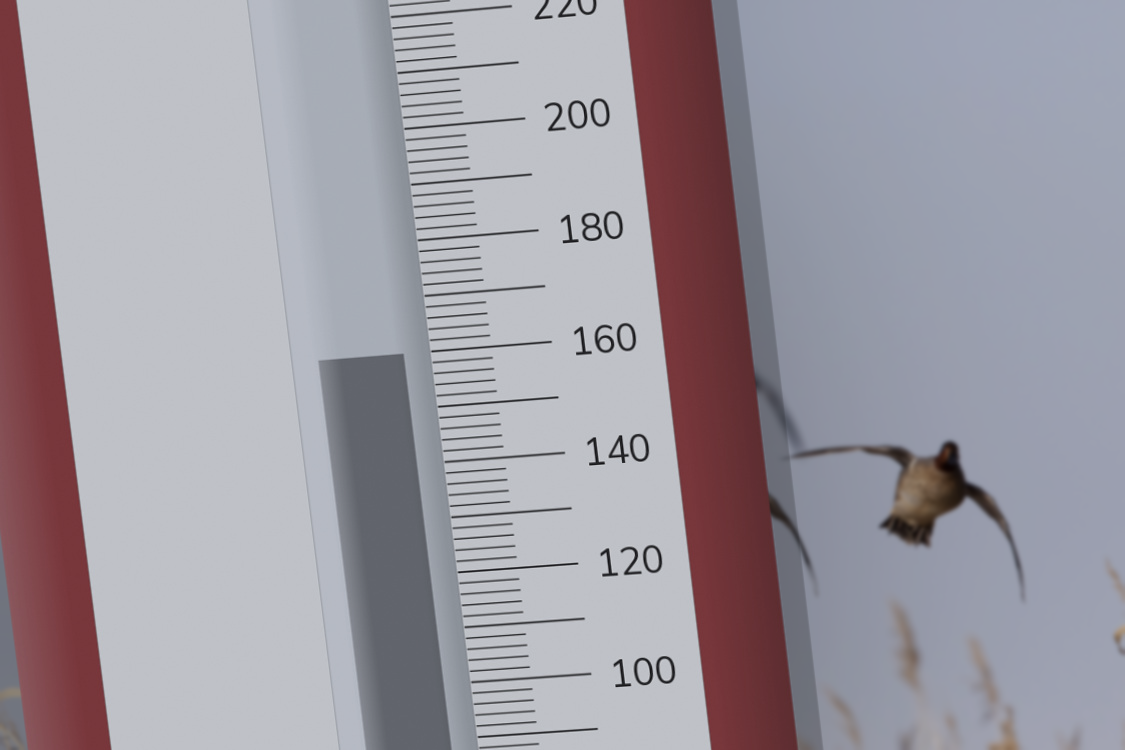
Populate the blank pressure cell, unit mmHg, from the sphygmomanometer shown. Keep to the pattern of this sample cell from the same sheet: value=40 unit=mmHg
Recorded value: value=160 unit=mmHg
